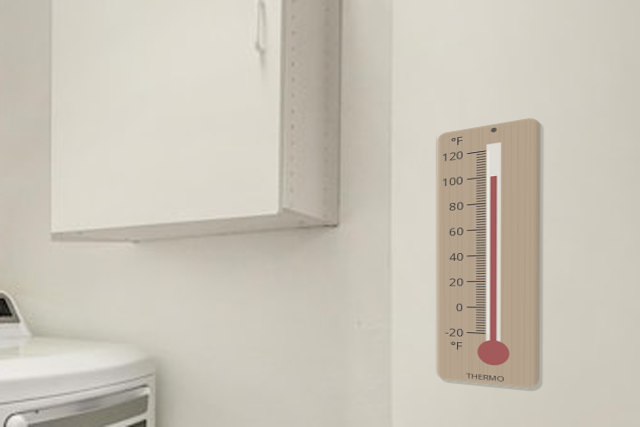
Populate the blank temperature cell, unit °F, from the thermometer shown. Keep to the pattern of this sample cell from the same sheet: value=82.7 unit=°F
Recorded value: value=100 unit=°F
